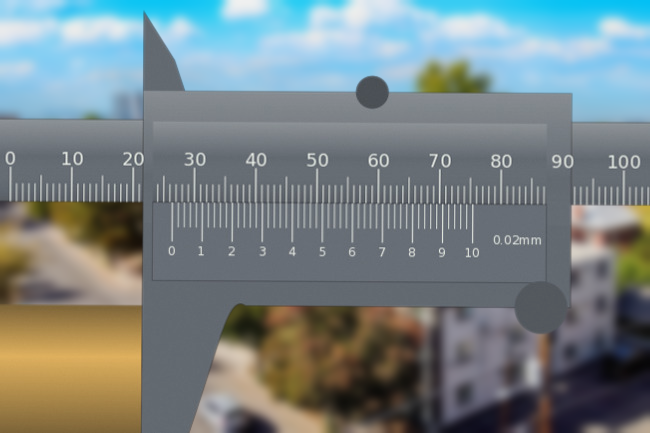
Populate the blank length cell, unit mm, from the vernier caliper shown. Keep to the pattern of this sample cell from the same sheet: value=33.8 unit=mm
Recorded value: value=26.4 unit=mm
